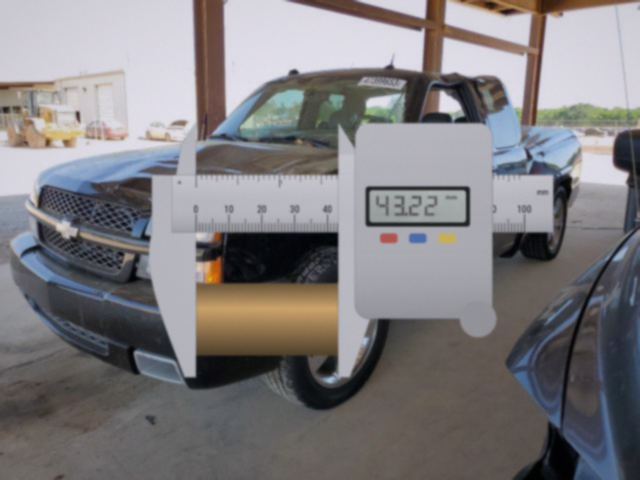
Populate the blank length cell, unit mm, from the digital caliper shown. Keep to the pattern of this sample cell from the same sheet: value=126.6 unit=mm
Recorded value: value=43.22 unit=mm
